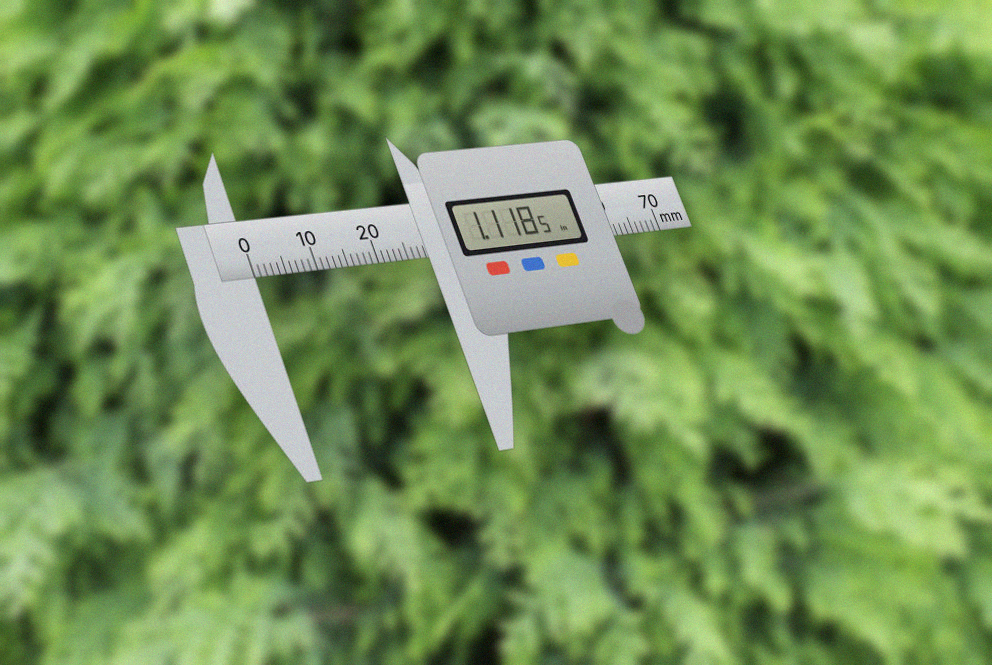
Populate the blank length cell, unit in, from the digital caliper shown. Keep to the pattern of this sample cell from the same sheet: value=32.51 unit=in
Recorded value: value=1.1185 unit=in
